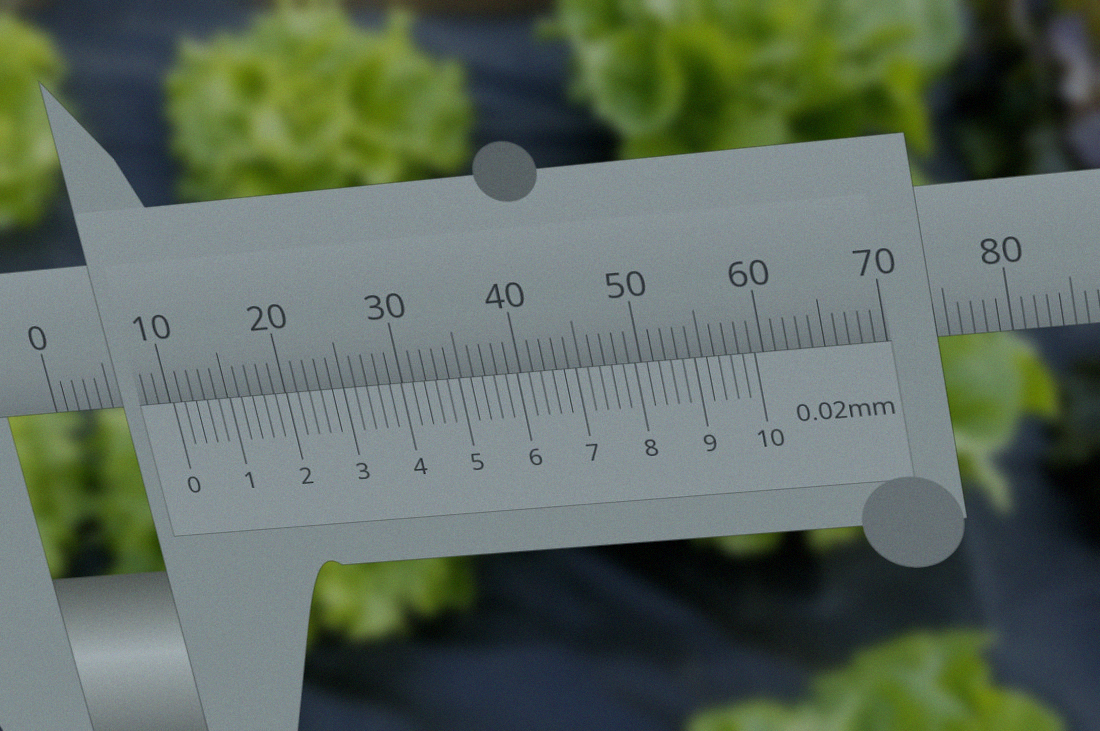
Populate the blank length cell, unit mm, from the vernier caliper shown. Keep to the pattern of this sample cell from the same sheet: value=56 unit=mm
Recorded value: value=10.3 unit=mm
